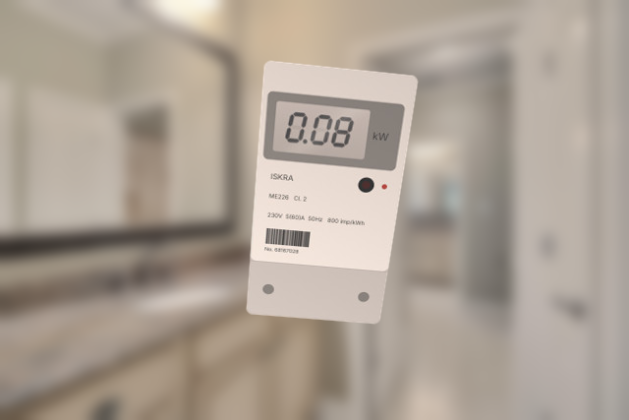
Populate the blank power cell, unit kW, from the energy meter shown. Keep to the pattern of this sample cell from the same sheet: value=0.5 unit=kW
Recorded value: value=0.08 unit=kW
